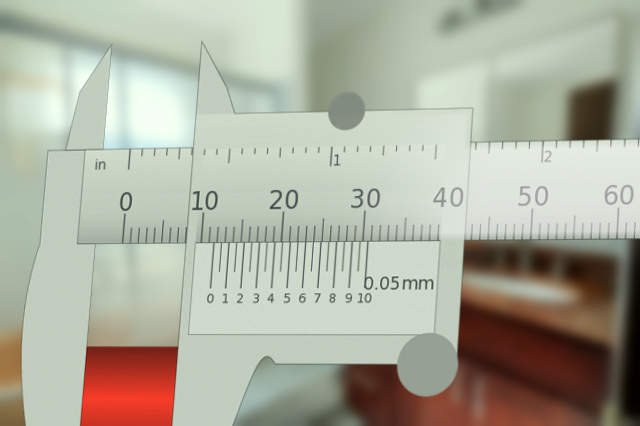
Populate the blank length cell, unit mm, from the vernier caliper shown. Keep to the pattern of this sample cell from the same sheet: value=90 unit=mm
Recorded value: value=11.6 unit=mm
